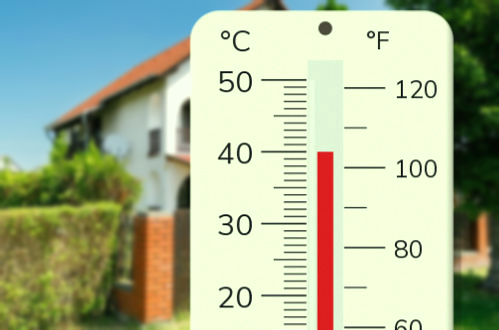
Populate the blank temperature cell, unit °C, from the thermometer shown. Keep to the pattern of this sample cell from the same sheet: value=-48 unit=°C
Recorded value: value=40 unit=°C
